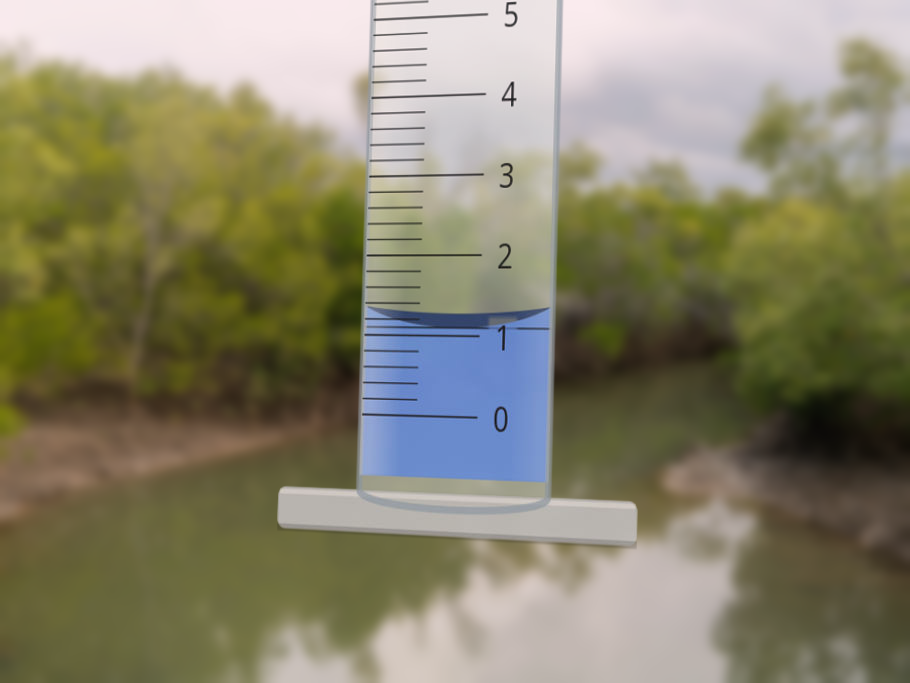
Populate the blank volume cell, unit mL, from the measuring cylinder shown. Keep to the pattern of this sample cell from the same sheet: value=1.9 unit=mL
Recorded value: value=1.1 unit=mL
